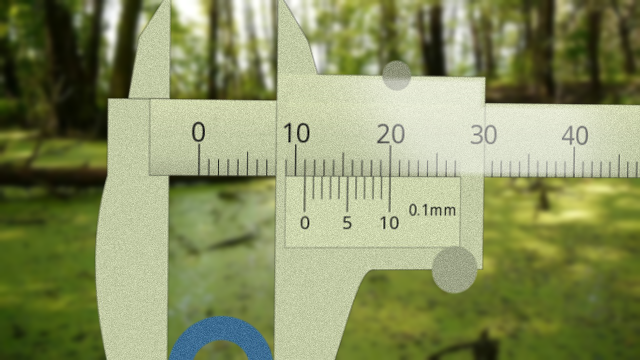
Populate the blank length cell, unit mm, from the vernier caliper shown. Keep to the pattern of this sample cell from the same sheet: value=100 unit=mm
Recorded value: value=11.0 unit=mm
